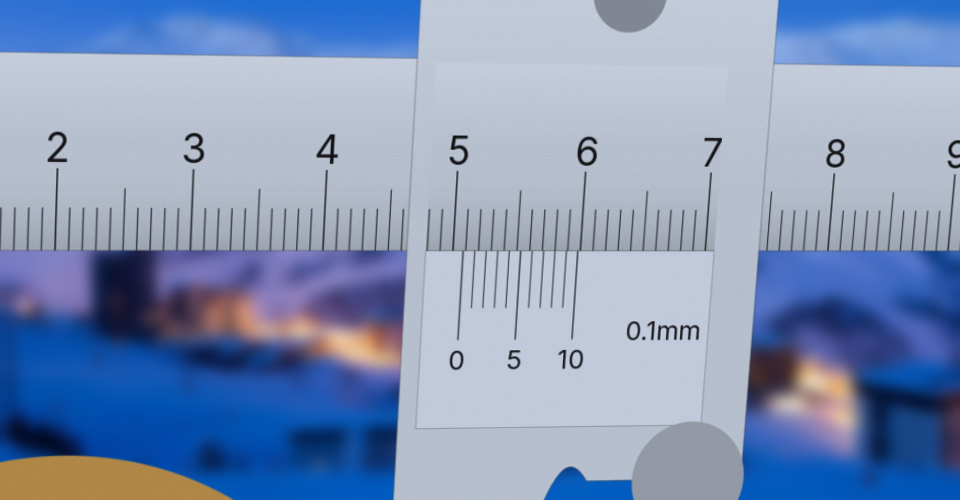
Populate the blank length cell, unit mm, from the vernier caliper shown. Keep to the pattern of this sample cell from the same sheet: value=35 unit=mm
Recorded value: value=50.8 unit=mm
